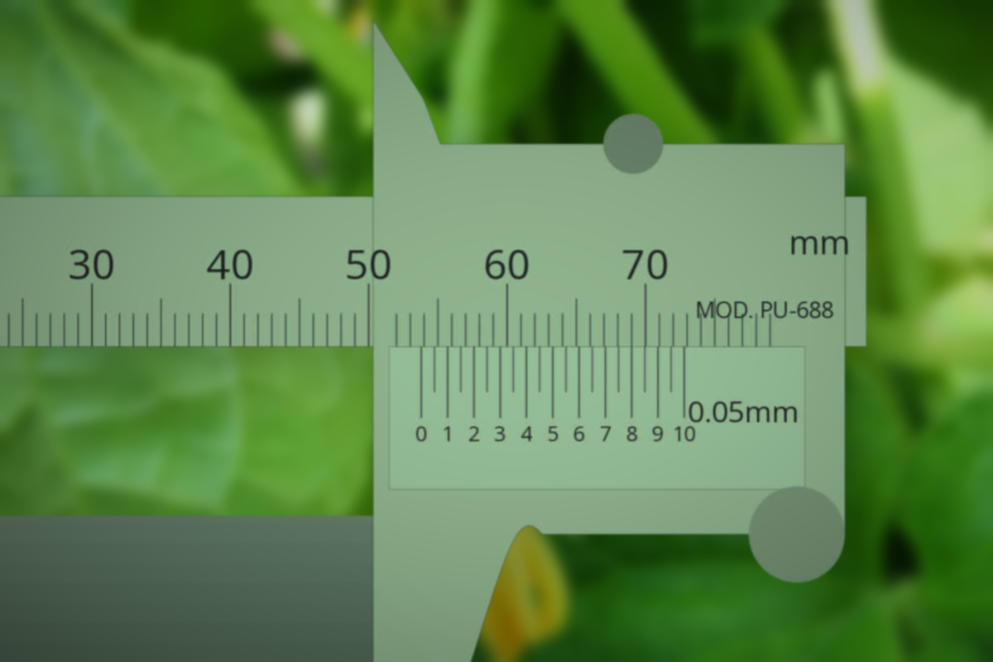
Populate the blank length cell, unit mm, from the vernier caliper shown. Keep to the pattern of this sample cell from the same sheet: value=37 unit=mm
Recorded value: value=53.8 unit=mm
